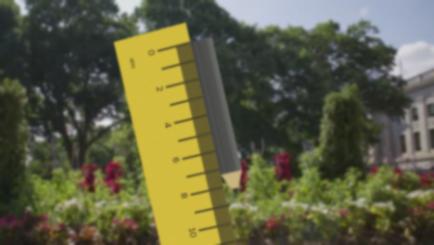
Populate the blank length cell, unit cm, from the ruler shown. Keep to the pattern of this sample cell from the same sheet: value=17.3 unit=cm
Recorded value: value=8.5 unit=cm
